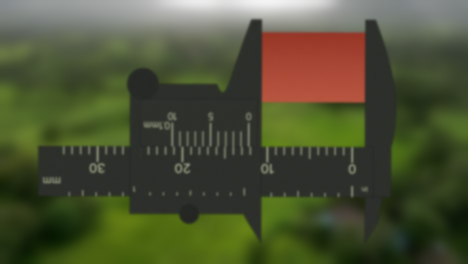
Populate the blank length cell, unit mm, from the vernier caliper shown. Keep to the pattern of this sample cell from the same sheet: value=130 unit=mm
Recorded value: value=12.2 unit=mm
